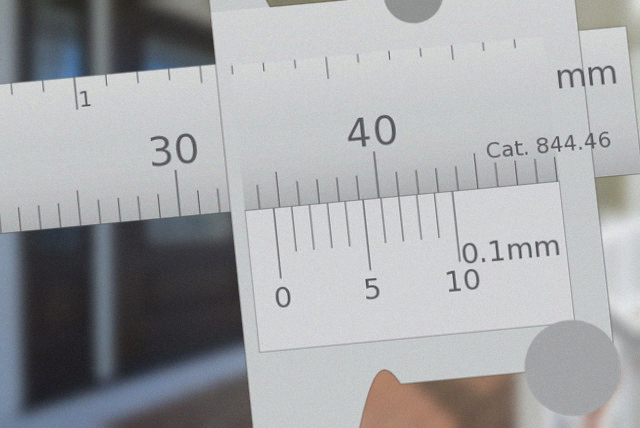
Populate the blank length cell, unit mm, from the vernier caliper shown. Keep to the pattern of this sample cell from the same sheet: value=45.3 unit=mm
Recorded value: value=34.7 unit=mm
